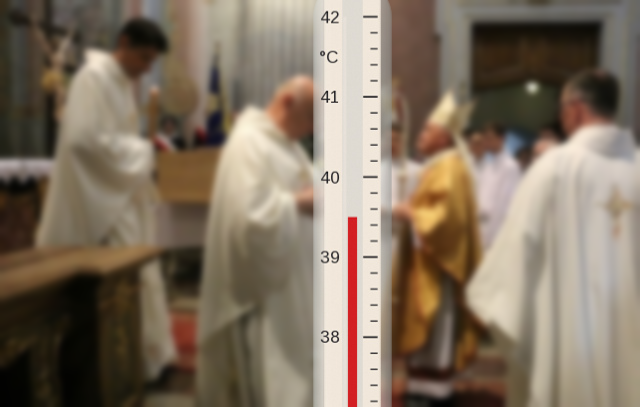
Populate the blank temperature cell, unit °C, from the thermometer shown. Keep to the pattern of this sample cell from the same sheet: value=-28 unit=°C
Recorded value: value=39.5 unit=°C
